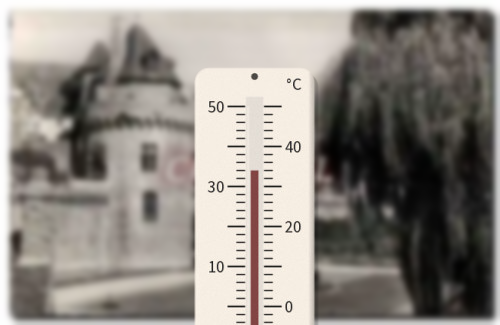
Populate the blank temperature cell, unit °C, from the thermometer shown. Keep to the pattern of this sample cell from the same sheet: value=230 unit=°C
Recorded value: value=34 unit=°C
